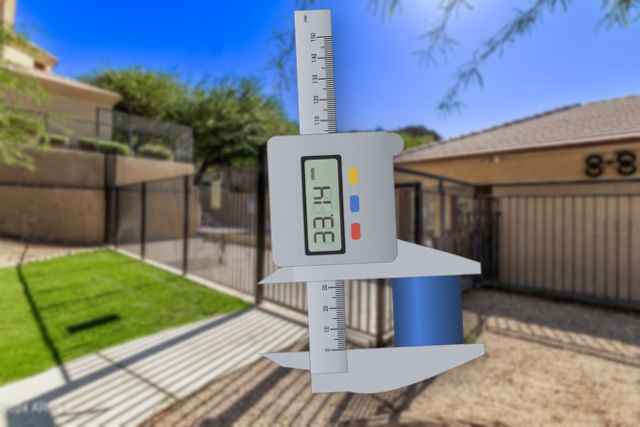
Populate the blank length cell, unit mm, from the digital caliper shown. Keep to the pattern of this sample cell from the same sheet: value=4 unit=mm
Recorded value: value=33.14 unit=mm
